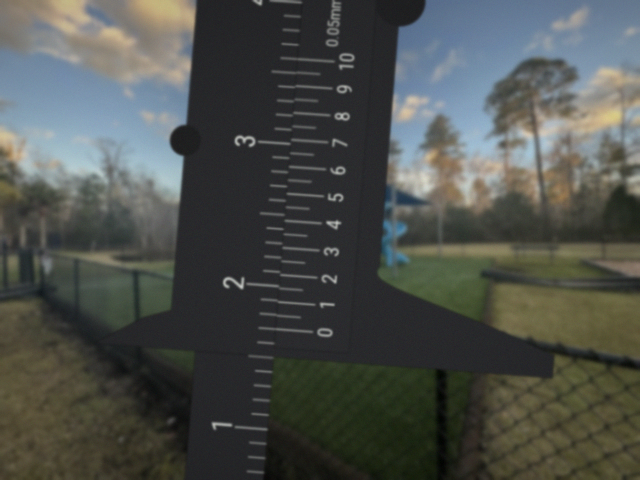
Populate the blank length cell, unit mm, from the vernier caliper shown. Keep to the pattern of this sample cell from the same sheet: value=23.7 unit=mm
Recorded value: value=17.0 unit=mm
